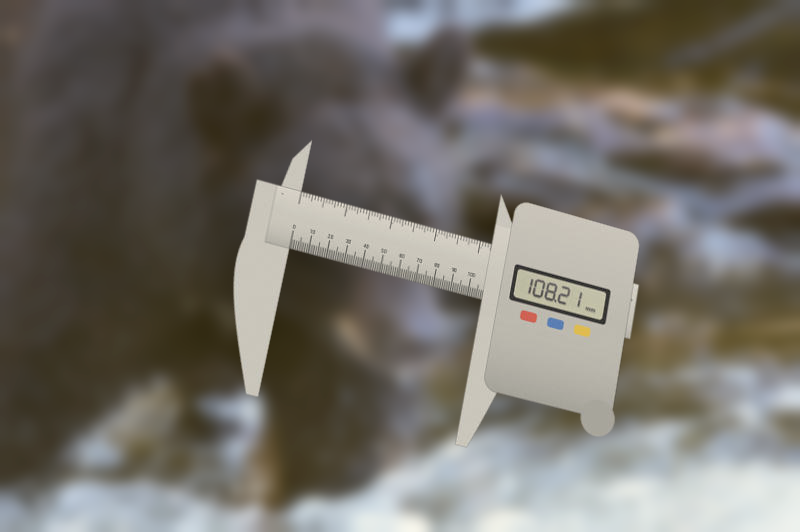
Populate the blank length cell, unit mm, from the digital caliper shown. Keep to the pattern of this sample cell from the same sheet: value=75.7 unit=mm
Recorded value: value=108.21 unit=mm
